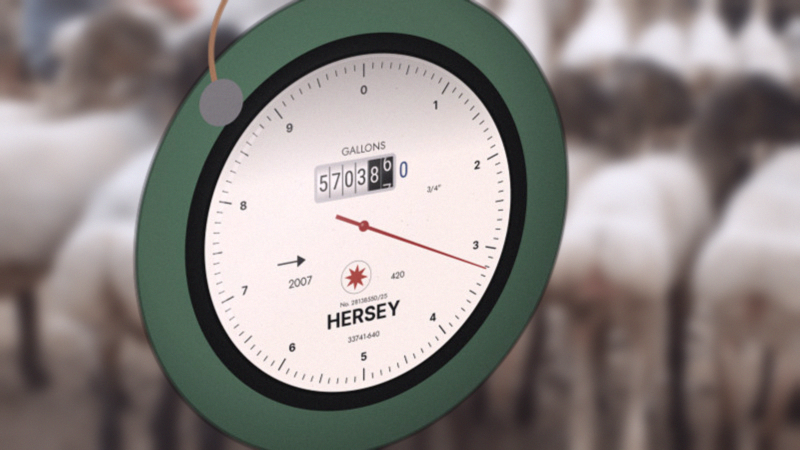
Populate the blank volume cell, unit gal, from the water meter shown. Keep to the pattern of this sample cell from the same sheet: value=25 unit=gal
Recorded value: value=5703863.2 unit=gal
